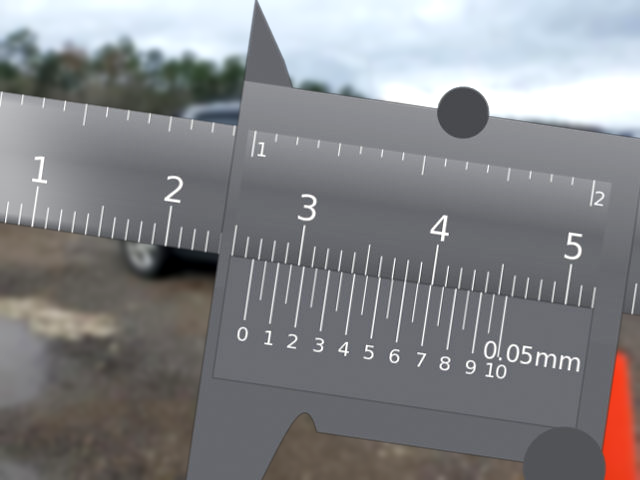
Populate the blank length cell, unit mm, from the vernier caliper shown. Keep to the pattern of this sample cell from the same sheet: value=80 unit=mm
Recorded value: value=26.6 unit=mm
